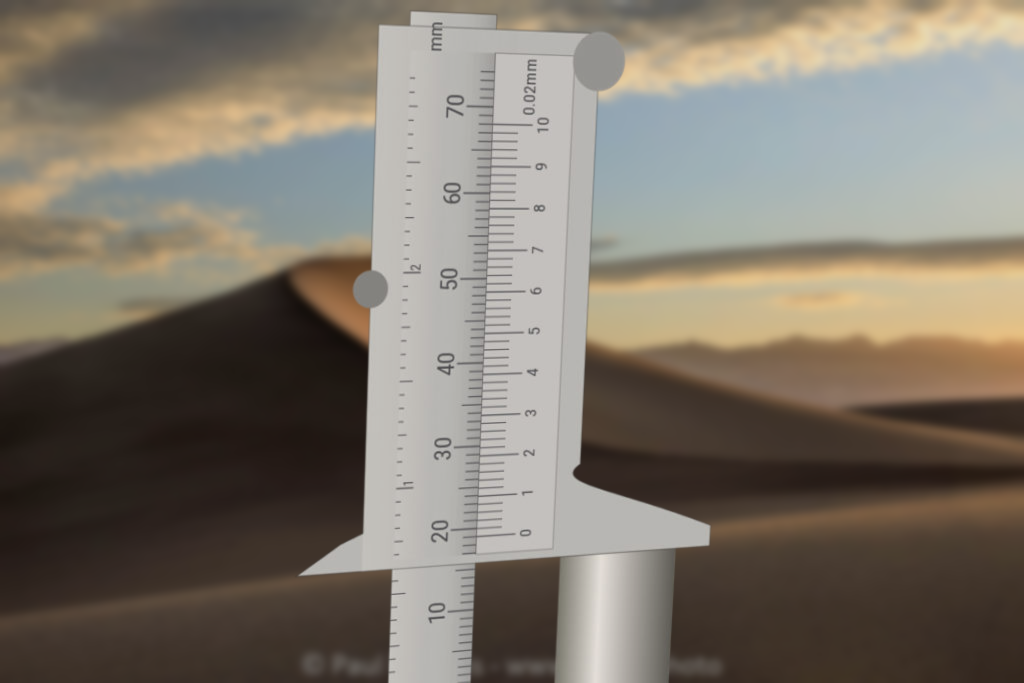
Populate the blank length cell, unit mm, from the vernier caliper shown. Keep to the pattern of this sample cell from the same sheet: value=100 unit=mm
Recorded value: value=19.0 unit=mm
